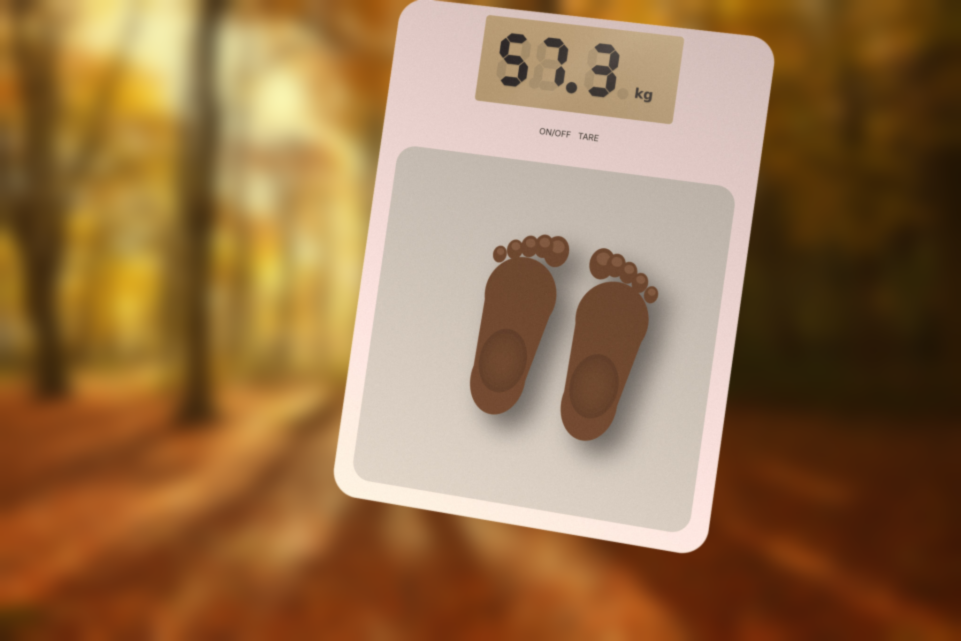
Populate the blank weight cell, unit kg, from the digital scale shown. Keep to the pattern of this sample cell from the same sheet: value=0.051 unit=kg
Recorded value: value=57.3 unit=kg
